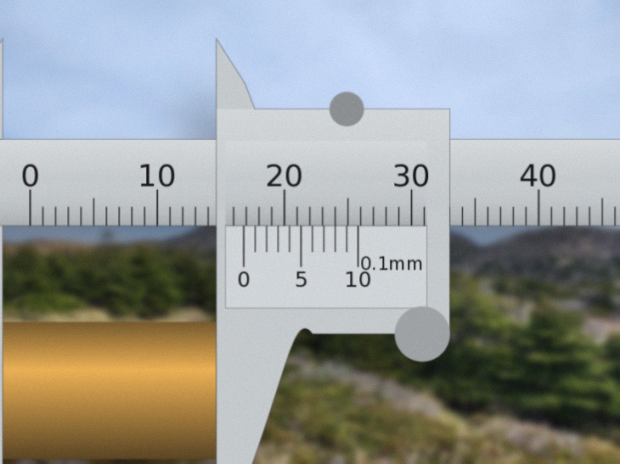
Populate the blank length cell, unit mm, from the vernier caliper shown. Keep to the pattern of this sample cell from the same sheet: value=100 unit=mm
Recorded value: value=16.8 unit=mm
